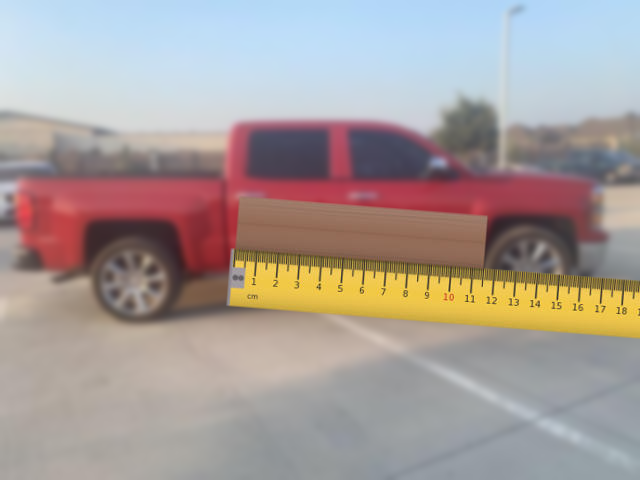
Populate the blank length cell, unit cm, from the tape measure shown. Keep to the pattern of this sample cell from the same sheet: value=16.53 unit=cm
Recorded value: value=11.5 unit=cm
